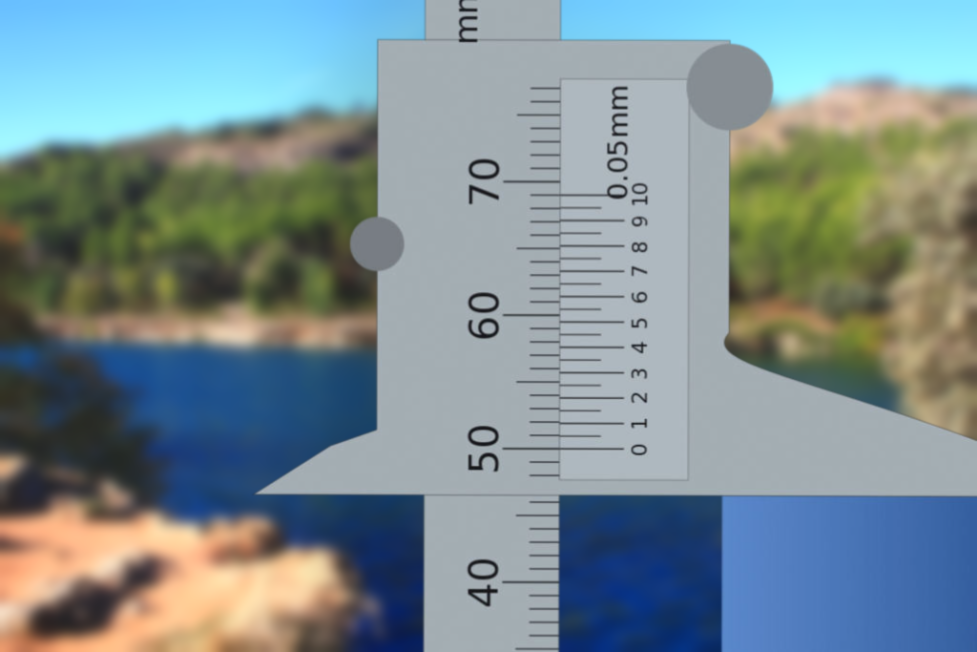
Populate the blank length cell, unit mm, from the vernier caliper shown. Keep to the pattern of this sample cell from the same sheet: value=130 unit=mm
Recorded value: value=50.0 unit=mm
